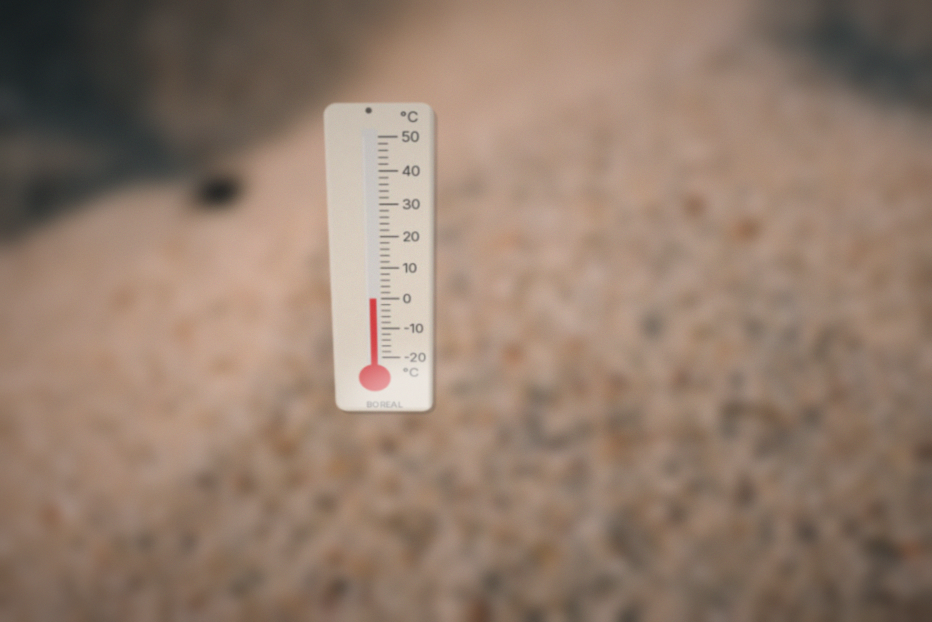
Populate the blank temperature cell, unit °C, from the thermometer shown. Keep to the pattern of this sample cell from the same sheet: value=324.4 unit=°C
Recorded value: value=0 unit=°C
